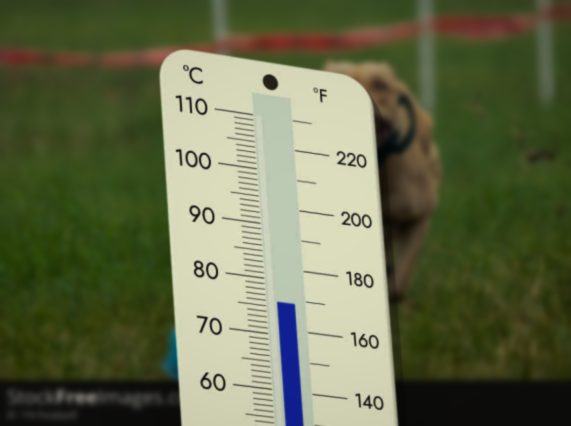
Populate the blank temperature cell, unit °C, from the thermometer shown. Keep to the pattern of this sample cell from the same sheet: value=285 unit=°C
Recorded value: value=76 unit=°C
